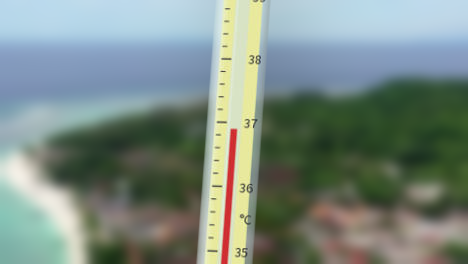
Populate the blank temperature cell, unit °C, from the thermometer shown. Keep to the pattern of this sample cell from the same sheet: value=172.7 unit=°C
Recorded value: value=36.9 unit=°C
